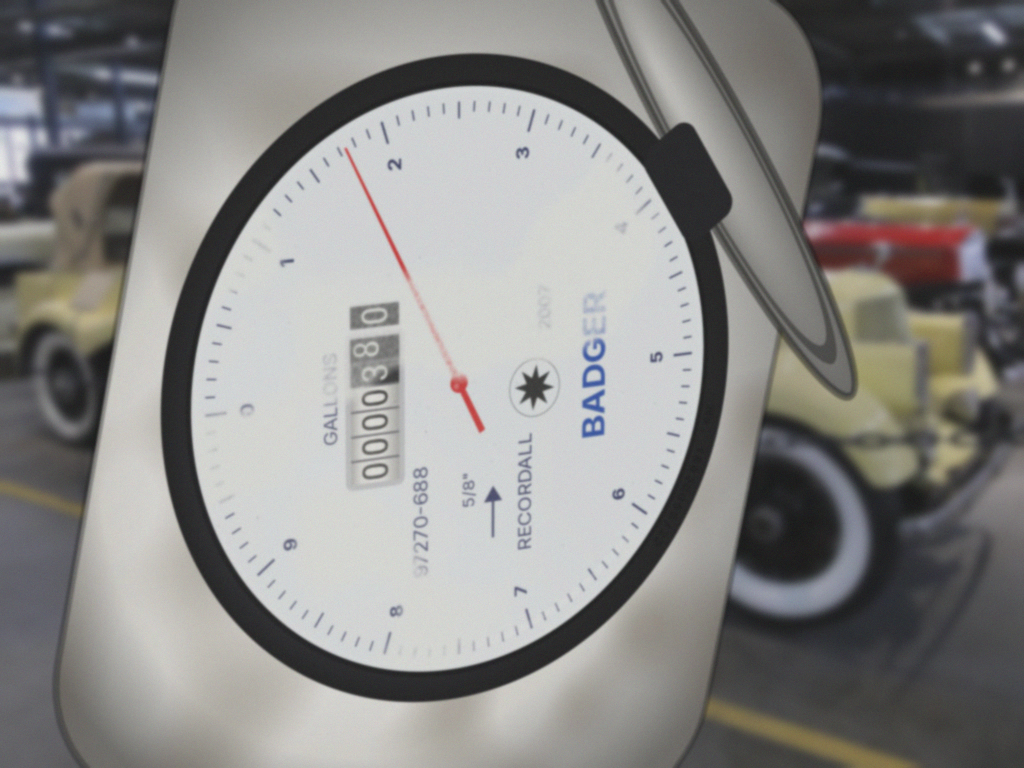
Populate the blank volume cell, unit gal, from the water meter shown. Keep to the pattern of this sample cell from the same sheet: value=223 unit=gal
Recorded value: value=381.7 unit=gal
